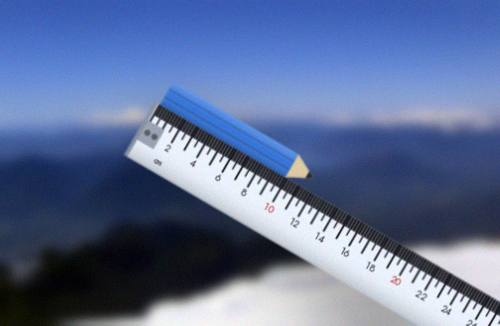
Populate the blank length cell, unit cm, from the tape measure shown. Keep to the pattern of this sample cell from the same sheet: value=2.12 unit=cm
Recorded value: value=11.5 unit=cm
